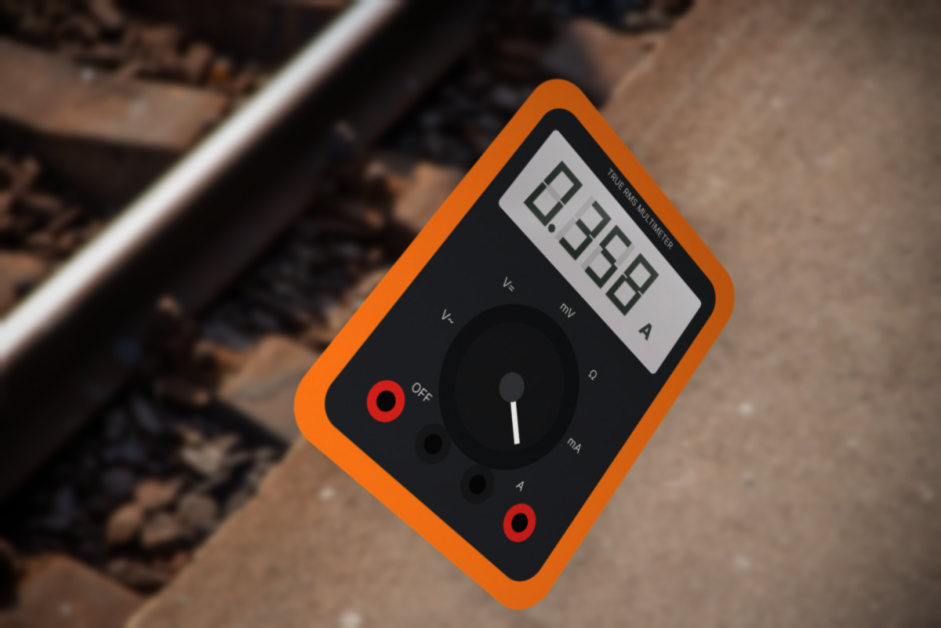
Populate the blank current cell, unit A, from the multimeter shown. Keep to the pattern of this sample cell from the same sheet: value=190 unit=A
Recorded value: value=0.358 unit=A
